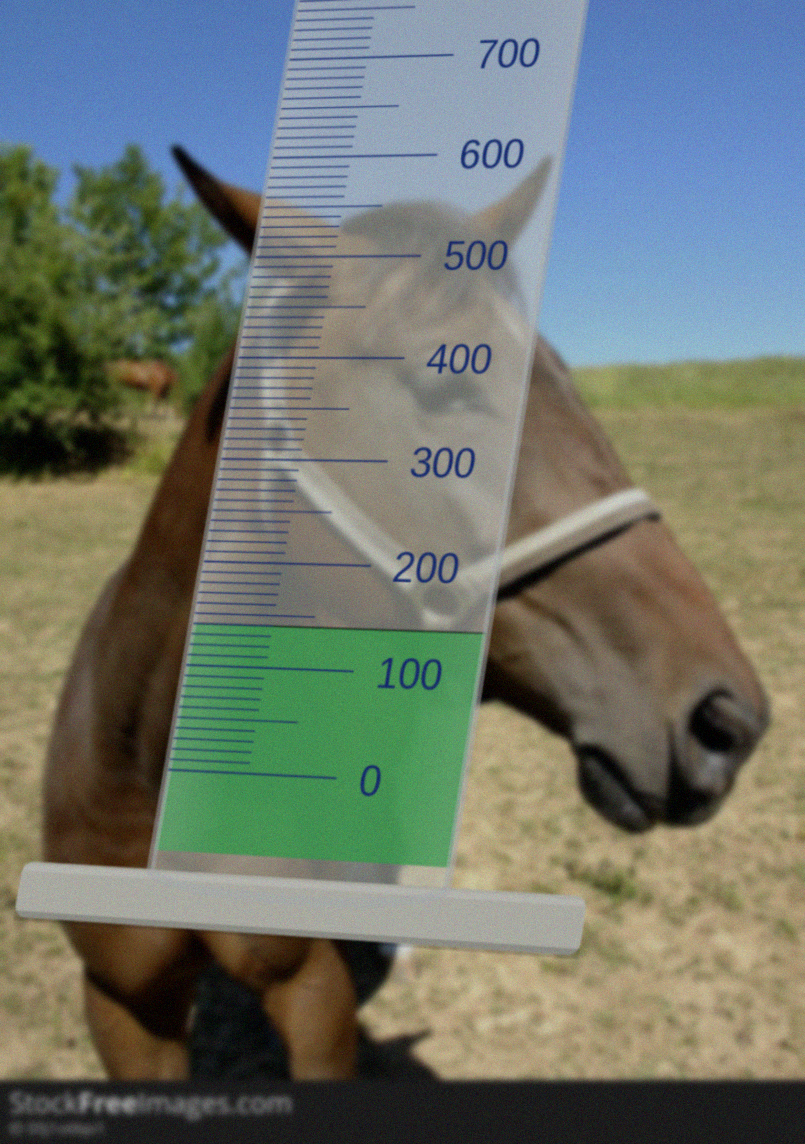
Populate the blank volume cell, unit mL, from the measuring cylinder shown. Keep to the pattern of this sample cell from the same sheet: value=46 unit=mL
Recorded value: value=140 unit=mL
